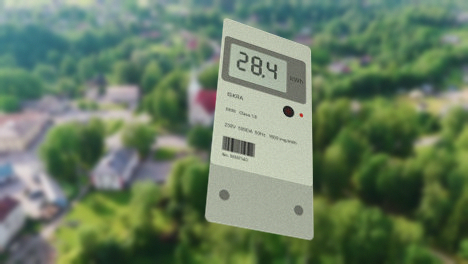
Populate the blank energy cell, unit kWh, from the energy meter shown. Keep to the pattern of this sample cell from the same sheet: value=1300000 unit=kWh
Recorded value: value=28.4 unit=kWh
